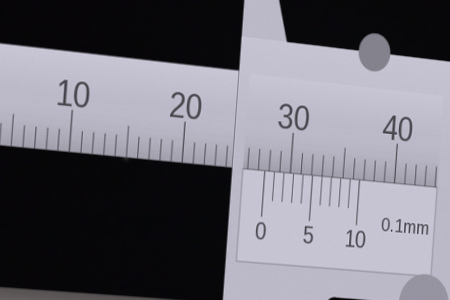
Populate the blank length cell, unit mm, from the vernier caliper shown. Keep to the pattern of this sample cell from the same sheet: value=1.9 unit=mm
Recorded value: value=27.6 unit=mm
